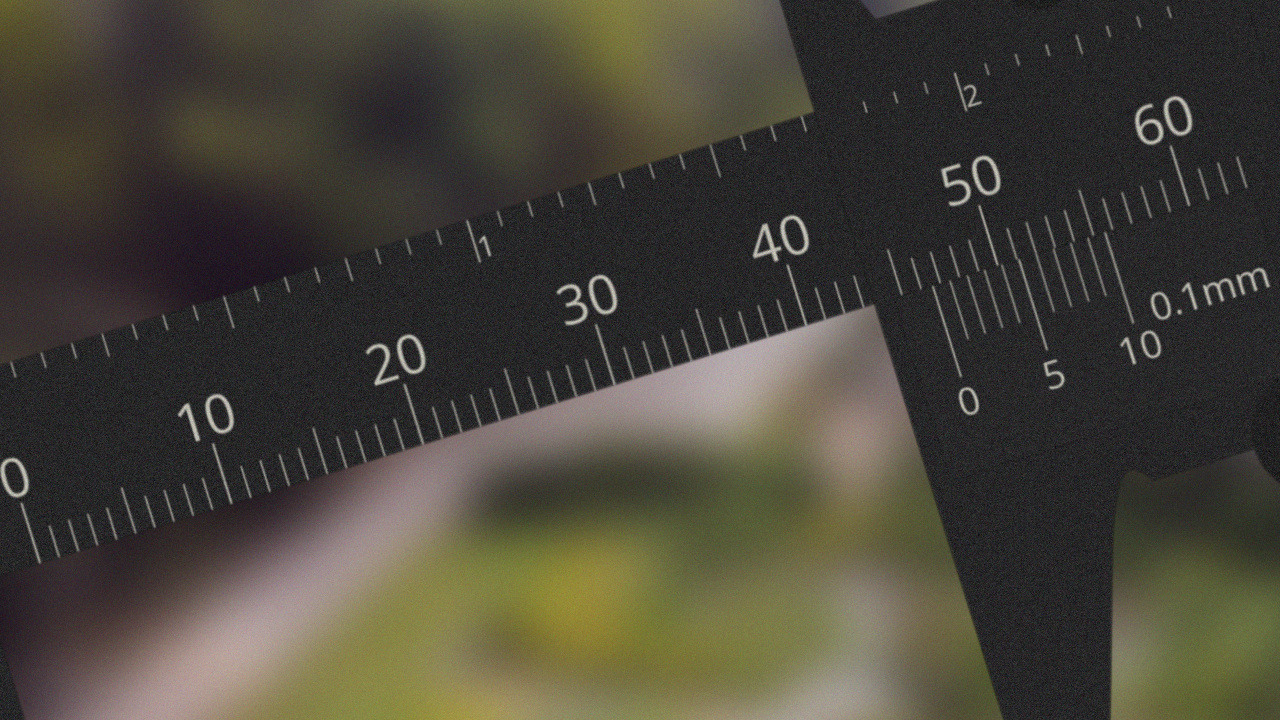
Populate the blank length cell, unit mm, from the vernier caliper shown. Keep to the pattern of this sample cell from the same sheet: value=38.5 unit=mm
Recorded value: value=46.6 unit=mm
